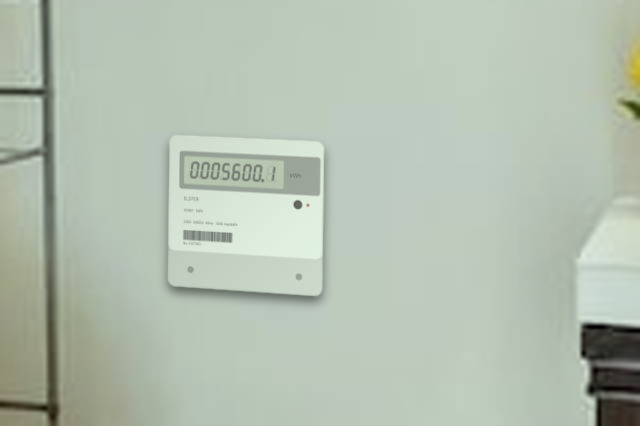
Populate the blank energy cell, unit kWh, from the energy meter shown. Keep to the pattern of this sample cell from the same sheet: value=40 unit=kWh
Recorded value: value=5600.1 unit=kWh
